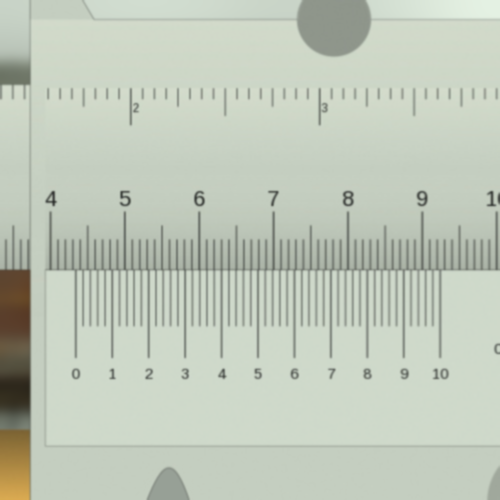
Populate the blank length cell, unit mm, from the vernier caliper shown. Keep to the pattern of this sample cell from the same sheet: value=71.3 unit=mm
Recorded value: value=43.4 unit=mm
